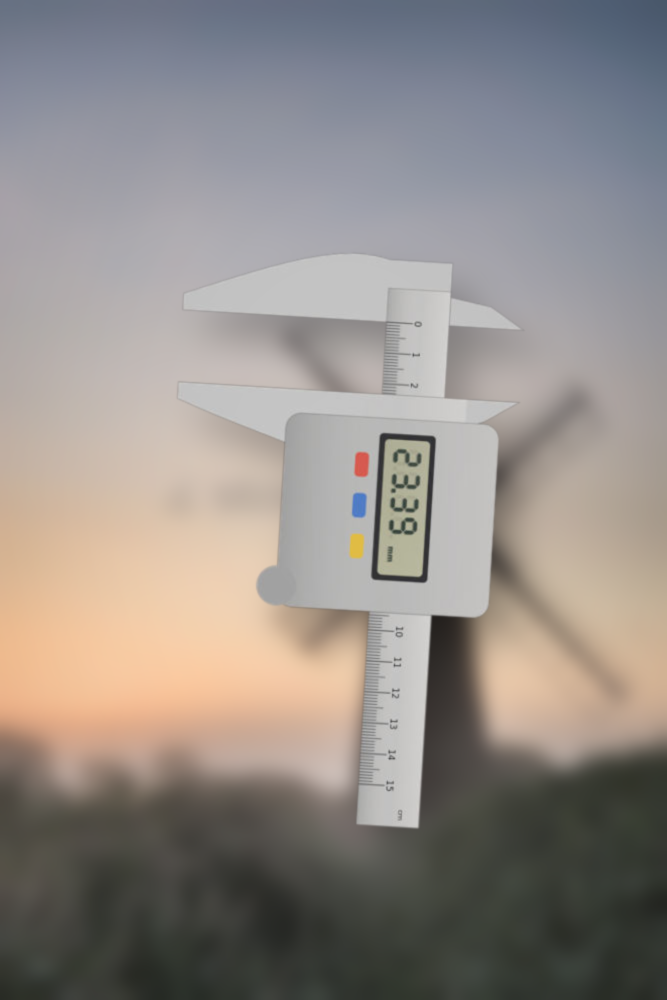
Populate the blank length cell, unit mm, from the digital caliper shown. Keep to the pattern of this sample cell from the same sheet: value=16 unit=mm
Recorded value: value=23.39 unit=mm
